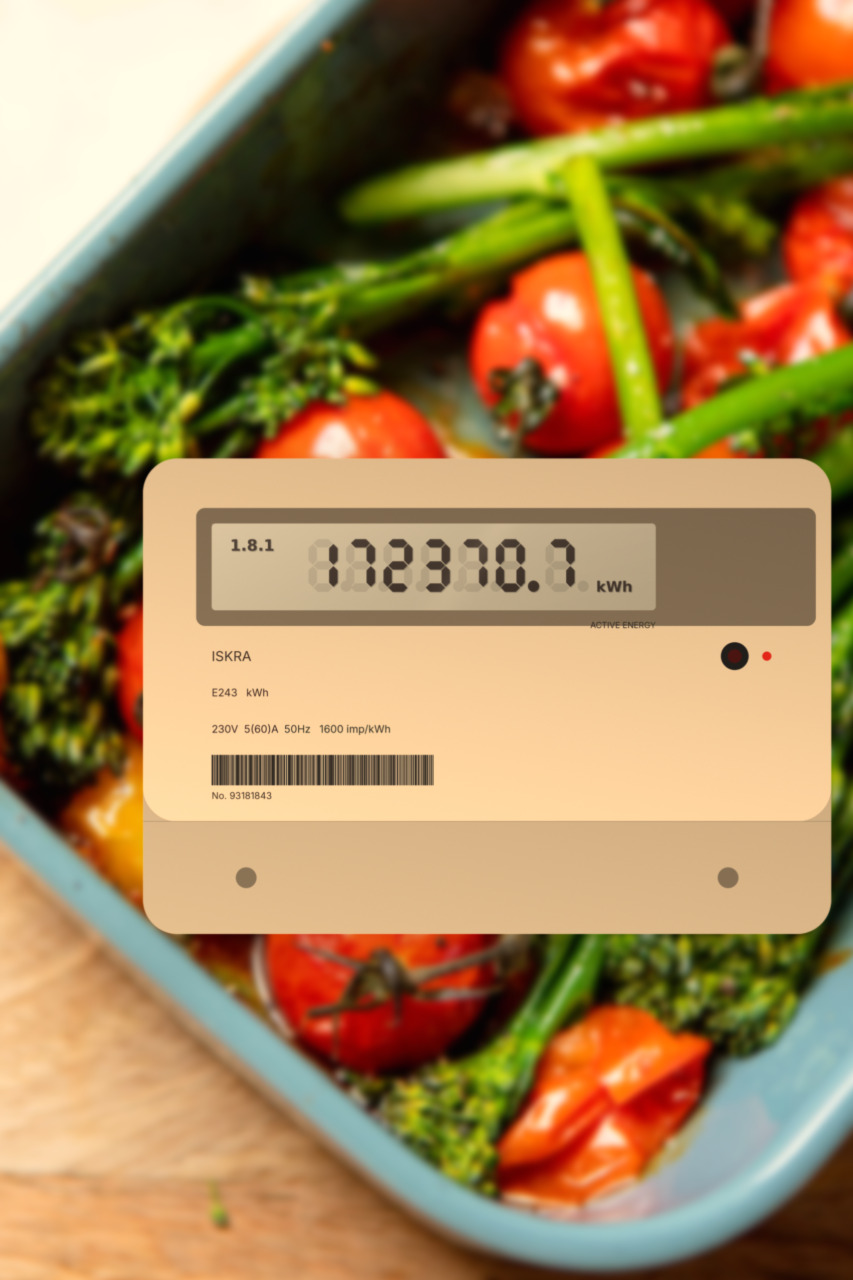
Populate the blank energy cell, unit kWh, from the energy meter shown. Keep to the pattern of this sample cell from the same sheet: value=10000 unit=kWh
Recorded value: value=172370.7 unit=kWh
